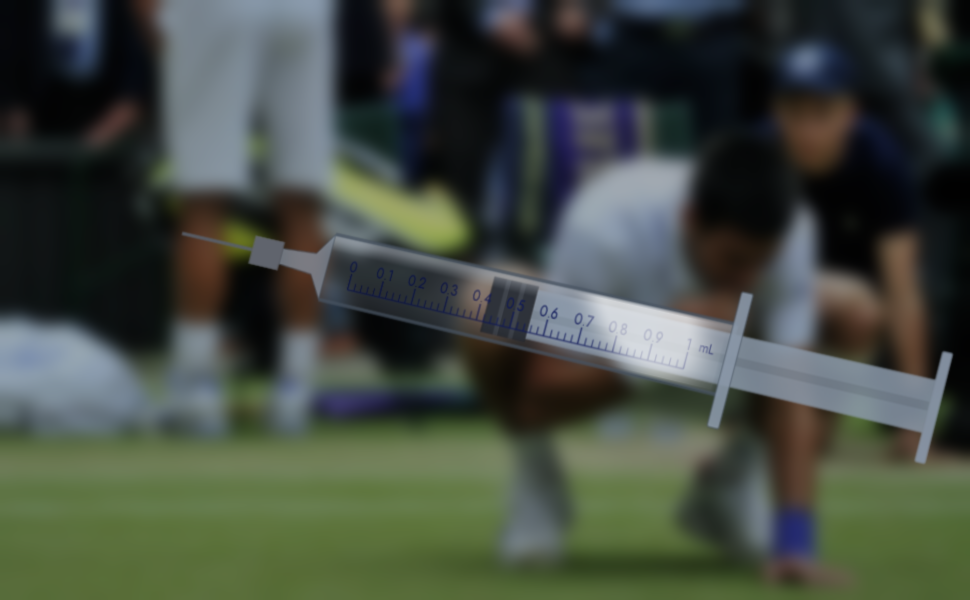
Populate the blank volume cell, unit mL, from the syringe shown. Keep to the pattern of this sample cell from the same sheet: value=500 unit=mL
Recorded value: value=0.42 unit=mL
